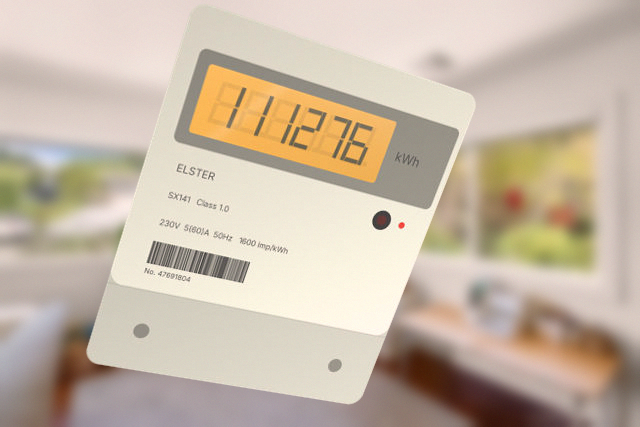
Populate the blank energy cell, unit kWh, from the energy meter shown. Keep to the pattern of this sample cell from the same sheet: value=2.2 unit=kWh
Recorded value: value=111276 unit=kWh
